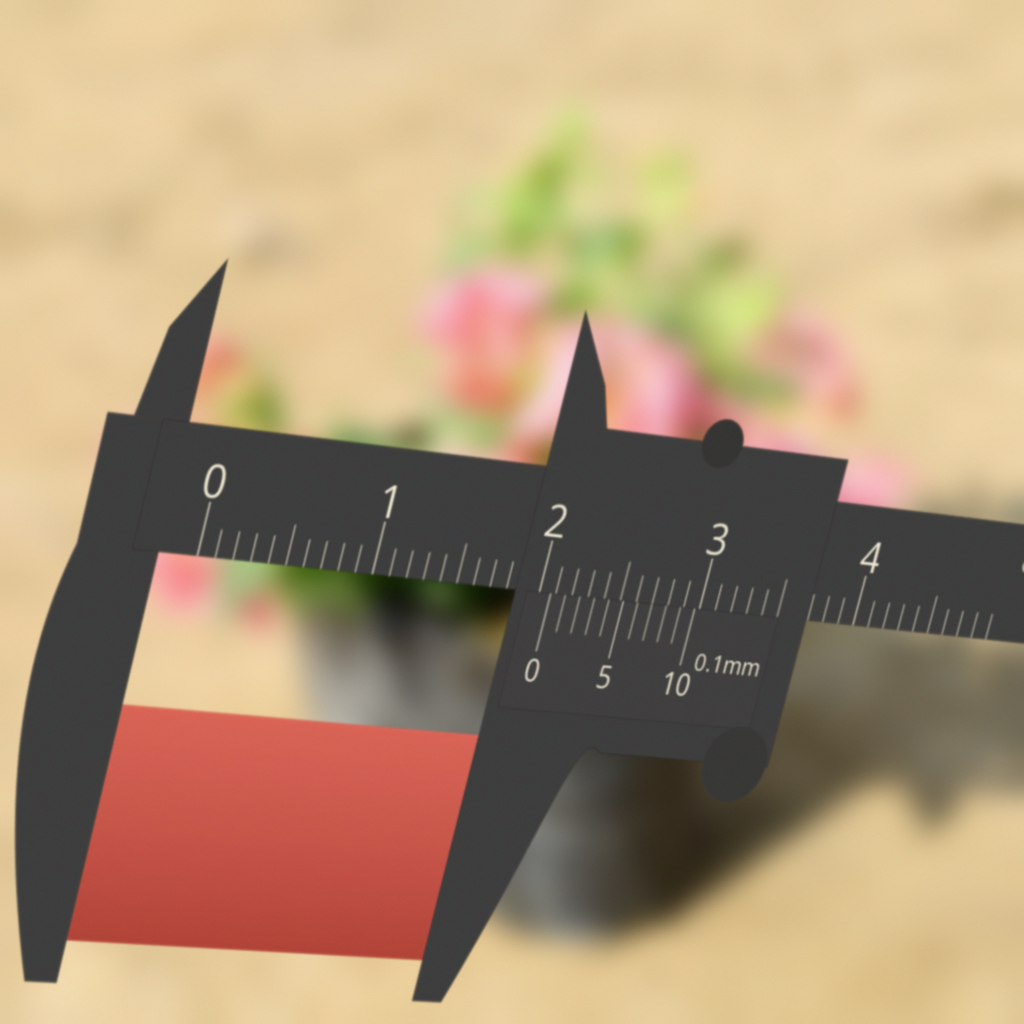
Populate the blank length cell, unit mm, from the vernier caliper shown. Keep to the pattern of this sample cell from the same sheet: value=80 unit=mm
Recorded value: value=20.7 unit=mm
